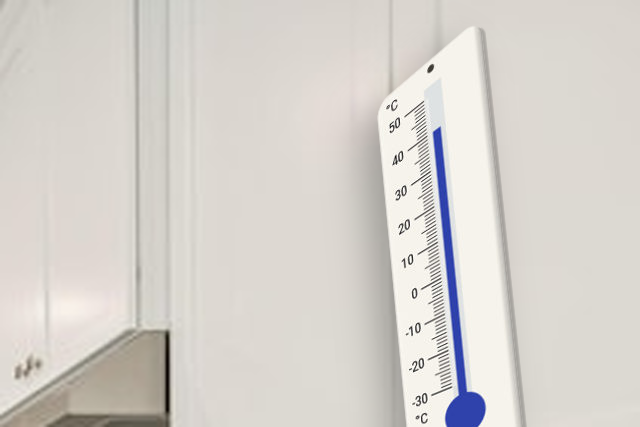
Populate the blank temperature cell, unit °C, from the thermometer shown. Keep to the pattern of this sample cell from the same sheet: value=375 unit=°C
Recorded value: value=40 unit=°C
